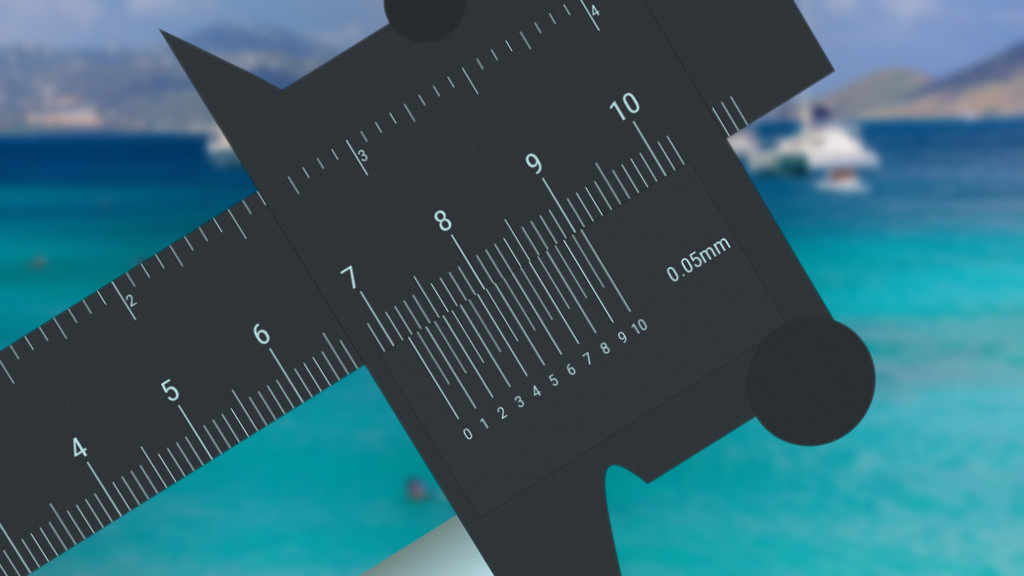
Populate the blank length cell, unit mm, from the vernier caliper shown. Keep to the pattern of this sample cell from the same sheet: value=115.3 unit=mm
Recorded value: value=71.6 unit=mm
